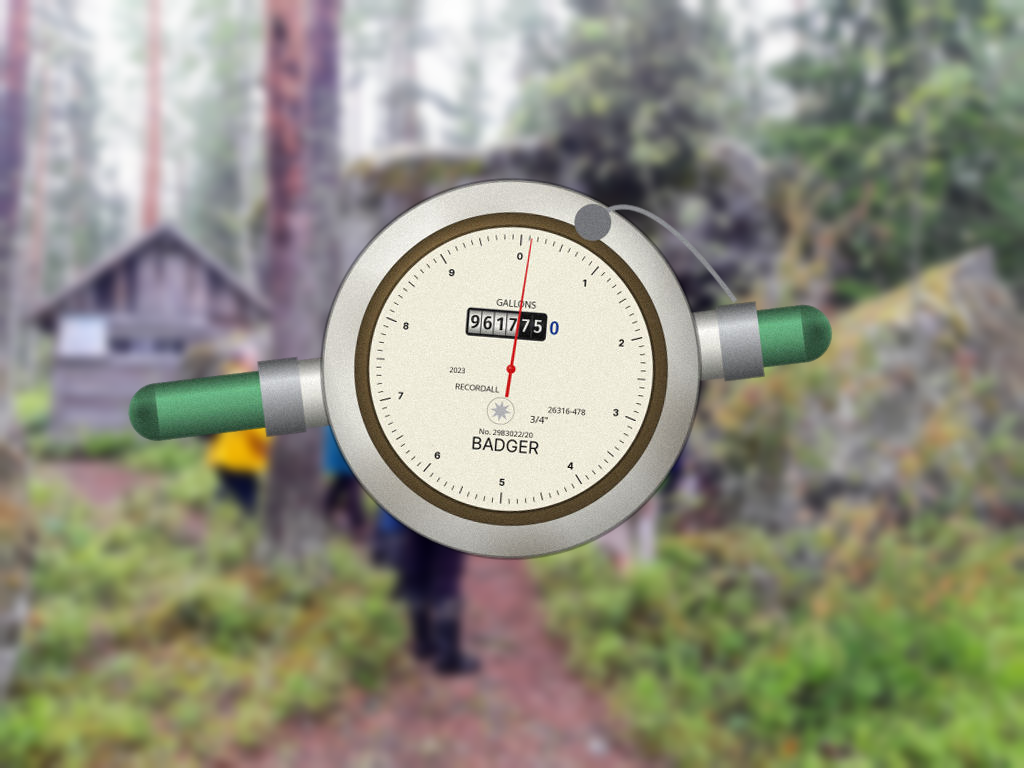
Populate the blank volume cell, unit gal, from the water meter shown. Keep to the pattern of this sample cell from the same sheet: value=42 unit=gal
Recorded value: value=9617750.1 unit=gal
